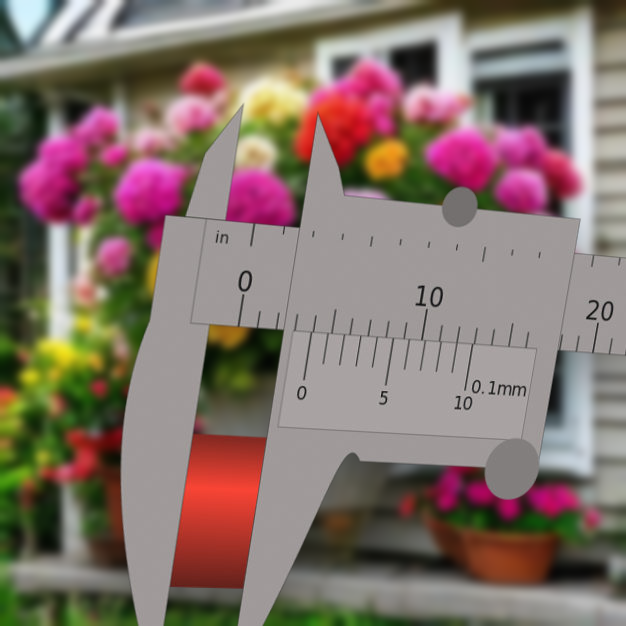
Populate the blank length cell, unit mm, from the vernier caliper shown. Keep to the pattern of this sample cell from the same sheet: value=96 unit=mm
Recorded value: value=3.9 unit=mm
